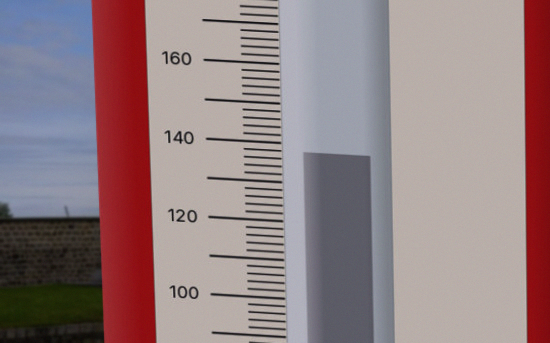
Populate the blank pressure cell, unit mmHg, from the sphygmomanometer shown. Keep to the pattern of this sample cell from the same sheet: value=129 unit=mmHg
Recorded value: value=138 unit=mmHg
